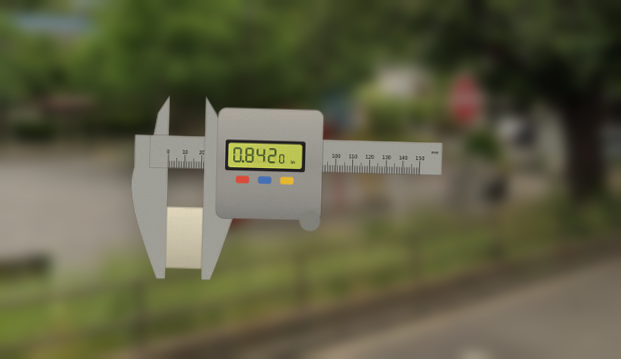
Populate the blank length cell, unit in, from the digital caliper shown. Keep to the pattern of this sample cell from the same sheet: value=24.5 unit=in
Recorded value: value=0.8420 unit=in
